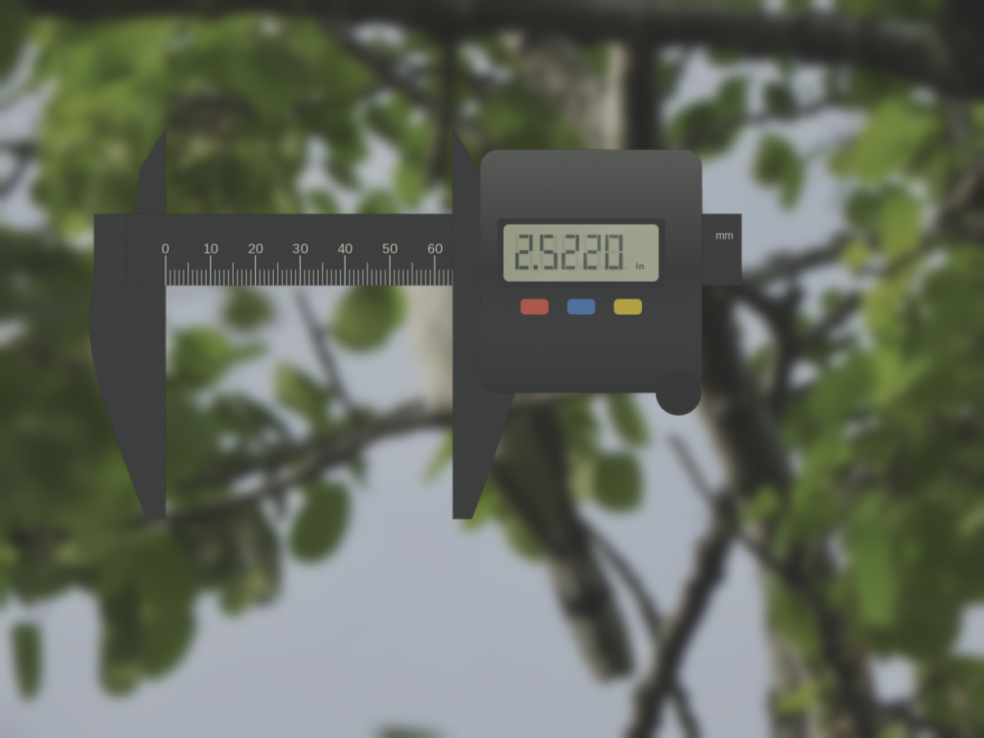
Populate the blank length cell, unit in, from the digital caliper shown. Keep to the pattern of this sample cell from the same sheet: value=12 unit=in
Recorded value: value=2.5220 unit=in
